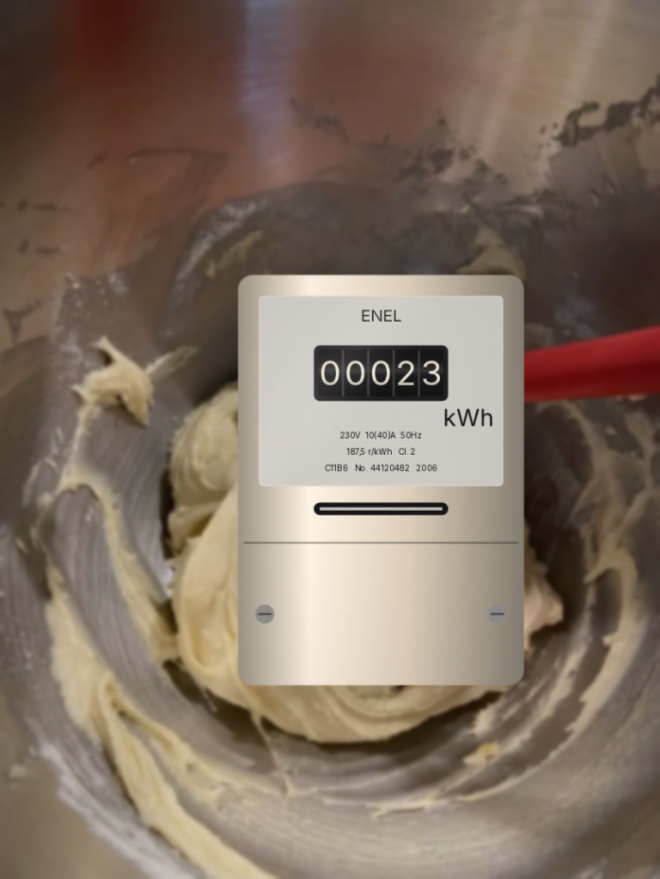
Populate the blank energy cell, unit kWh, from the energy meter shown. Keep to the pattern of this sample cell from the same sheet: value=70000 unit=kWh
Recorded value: value=23 unit=kWh
